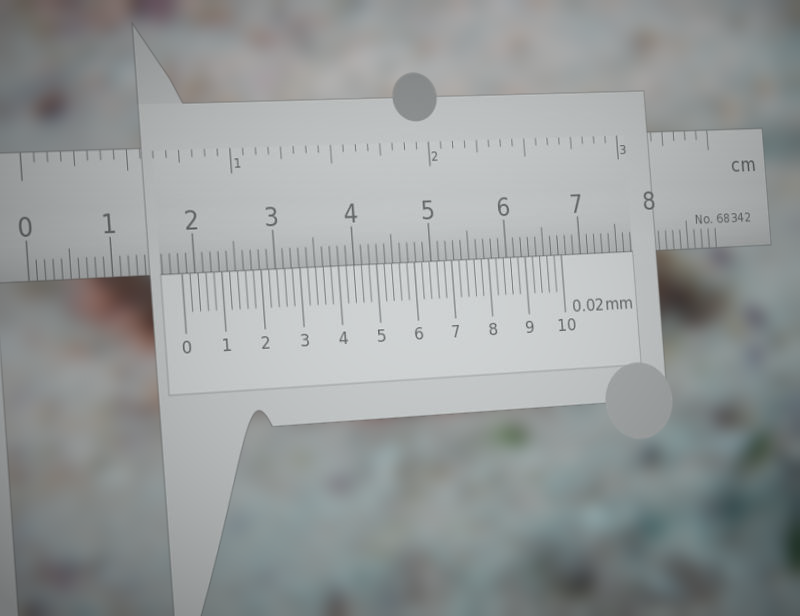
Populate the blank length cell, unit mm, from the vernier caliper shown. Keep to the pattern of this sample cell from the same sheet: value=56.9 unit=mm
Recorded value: value=18.4 unit=mm
